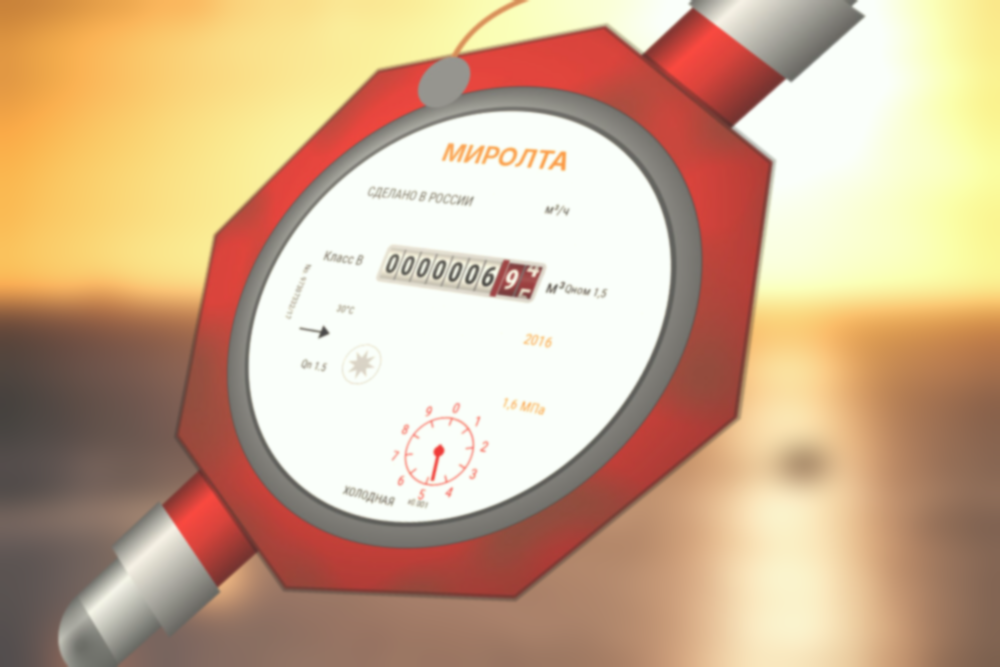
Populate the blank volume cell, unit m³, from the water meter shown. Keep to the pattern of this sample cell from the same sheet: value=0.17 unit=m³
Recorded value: value=6.944 unit=m³
